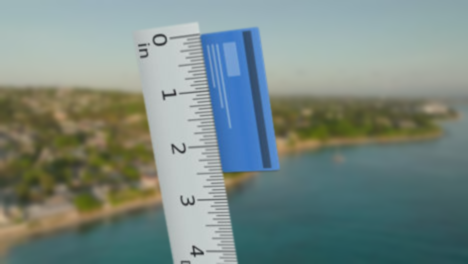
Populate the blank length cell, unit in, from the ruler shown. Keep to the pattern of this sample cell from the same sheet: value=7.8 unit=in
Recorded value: value=2.5 unit=in
